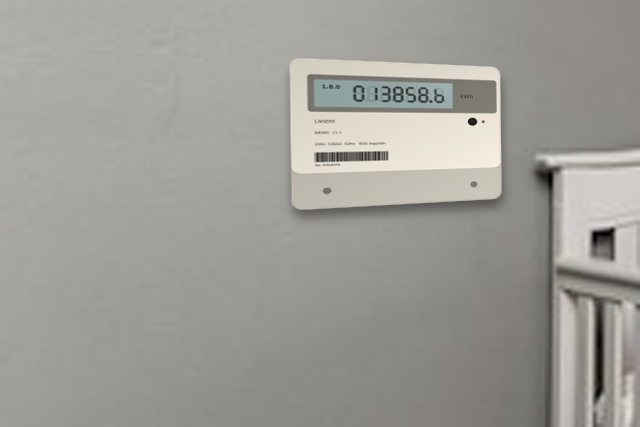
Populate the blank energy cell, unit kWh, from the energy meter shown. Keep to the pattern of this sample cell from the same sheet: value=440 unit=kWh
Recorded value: value=13858.6 unit=kWh
